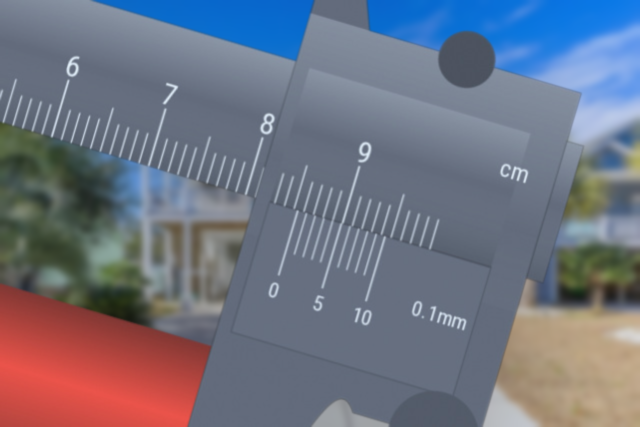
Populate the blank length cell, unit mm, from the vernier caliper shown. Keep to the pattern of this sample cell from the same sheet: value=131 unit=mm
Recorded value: value=85.4 unit=mm
